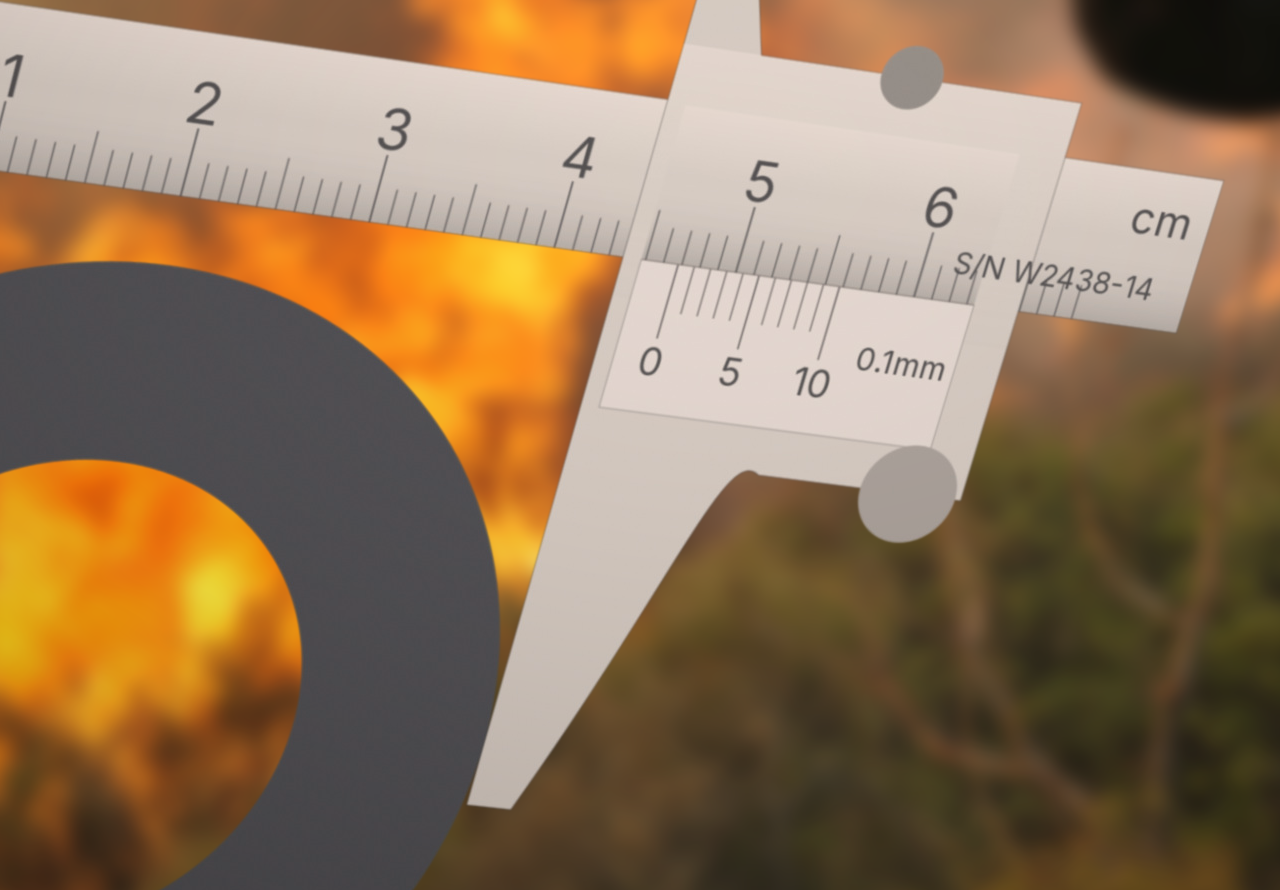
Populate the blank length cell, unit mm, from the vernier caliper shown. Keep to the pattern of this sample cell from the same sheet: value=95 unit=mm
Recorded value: value=46.8 unit=mm
